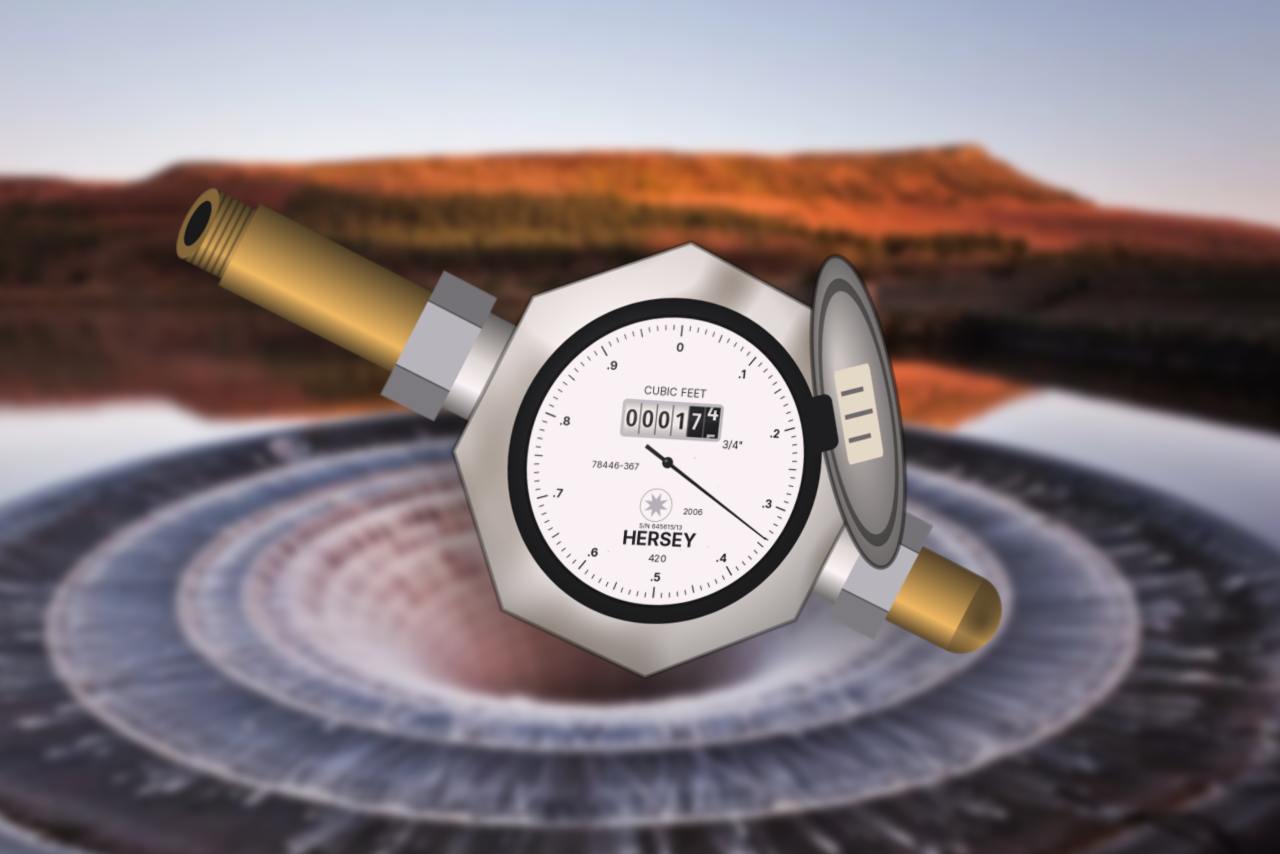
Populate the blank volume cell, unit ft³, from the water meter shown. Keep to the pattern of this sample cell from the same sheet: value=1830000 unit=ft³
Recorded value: value=174.34 unit=ft³
